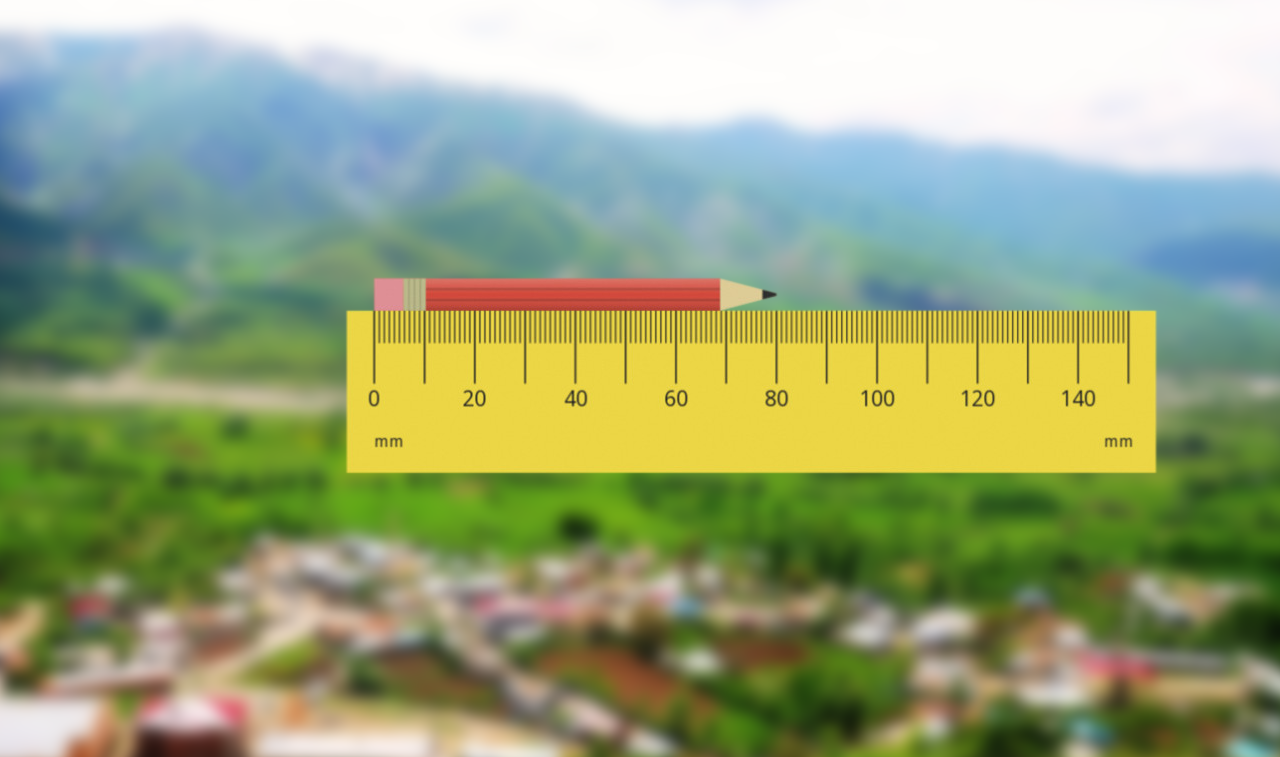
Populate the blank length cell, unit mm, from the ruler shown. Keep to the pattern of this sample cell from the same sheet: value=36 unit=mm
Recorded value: value=80 unit=mm
